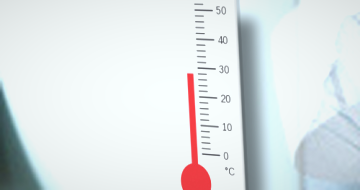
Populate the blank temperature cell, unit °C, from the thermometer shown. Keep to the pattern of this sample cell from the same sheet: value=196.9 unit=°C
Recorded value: value=28 unit=°C
